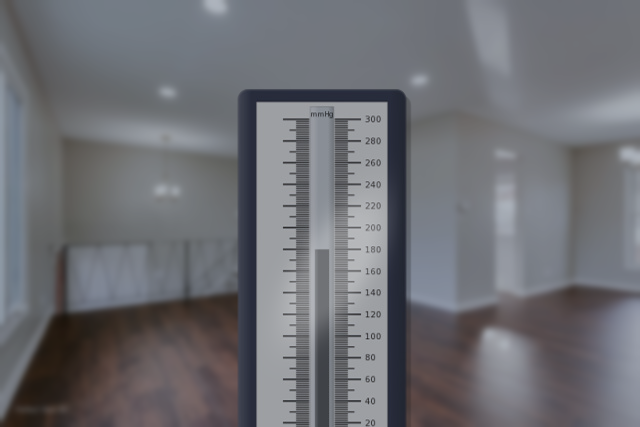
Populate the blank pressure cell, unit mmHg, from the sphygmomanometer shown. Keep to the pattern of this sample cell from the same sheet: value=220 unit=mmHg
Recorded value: value=180 unit=mmHg
